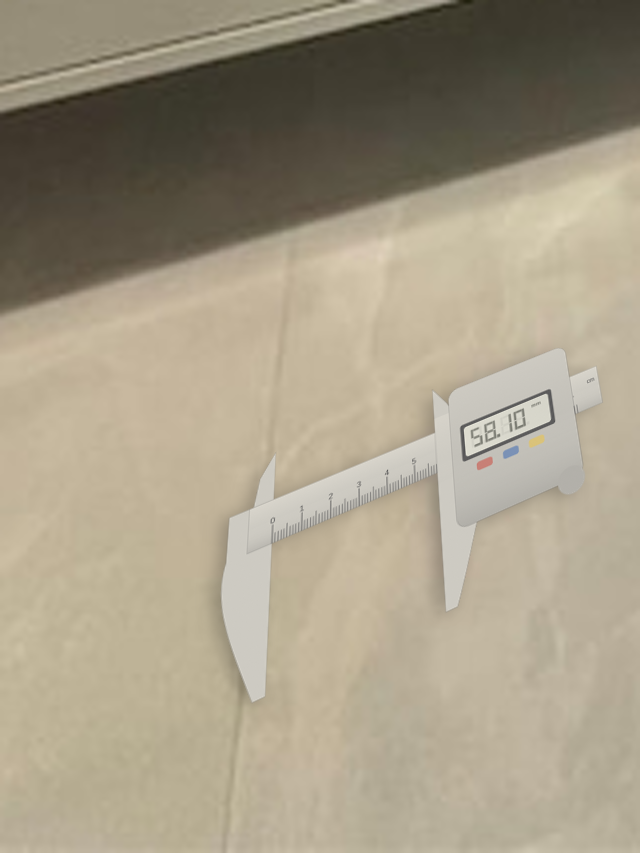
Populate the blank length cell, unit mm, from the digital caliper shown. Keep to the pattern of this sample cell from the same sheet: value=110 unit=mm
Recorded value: value=58.10 unit=mm
